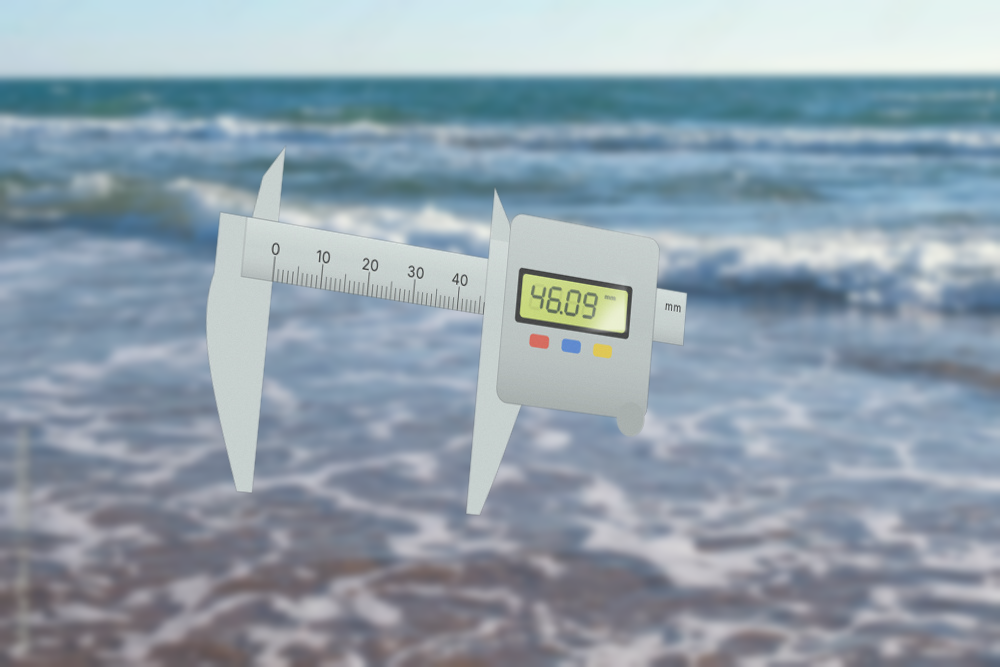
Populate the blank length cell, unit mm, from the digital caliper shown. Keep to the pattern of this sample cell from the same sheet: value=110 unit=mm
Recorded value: value=46.09 unit=mm
